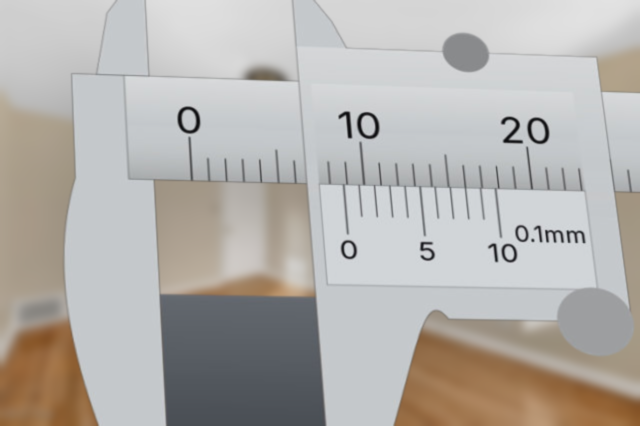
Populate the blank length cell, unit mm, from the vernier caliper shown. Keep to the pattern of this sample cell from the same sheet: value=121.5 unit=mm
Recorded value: value=8.8 unit=mm
